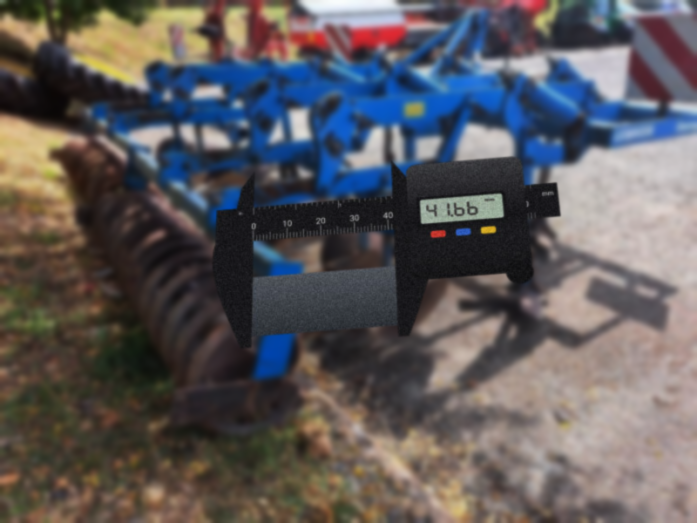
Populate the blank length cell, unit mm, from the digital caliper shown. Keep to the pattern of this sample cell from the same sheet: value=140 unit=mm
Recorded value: value=41.66 unit=mm
